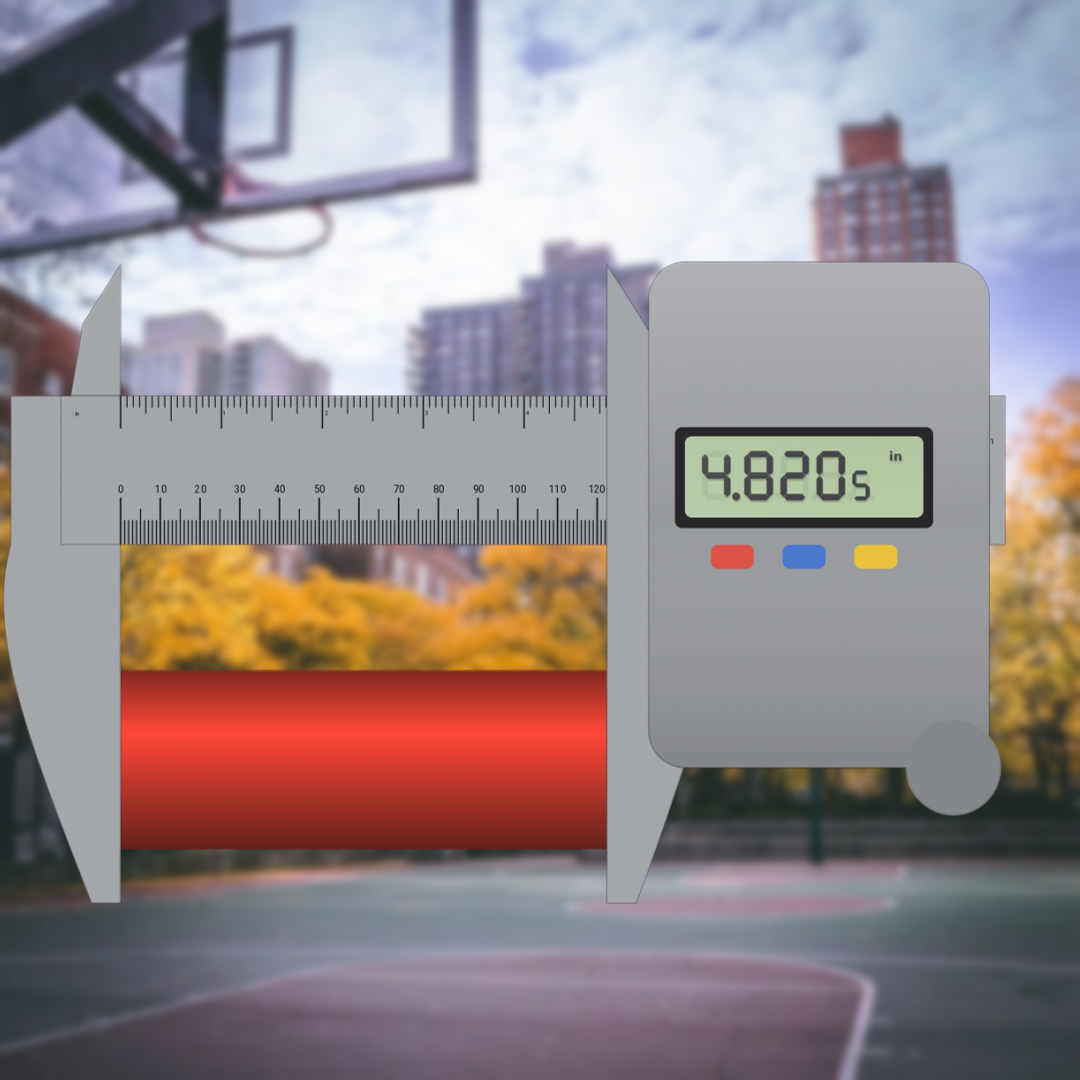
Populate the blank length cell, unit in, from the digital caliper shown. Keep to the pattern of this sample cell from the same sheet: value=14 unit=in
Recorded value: value=4.8205 unit=in
